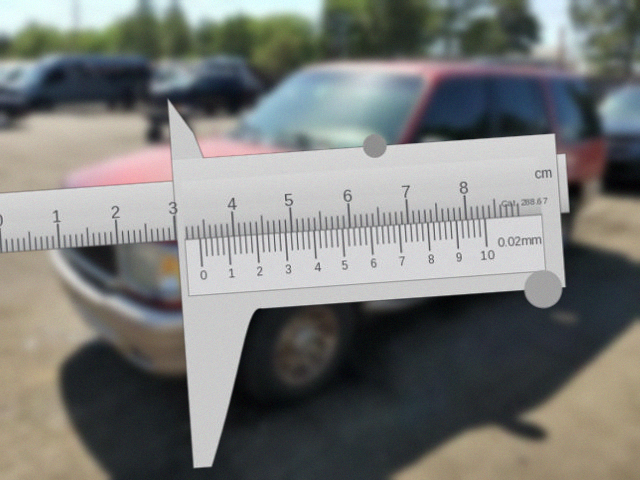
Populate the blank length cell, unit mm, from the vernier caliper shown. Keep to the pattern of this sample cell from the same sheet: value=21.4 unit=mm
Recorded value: value=34.2 unit=mm
